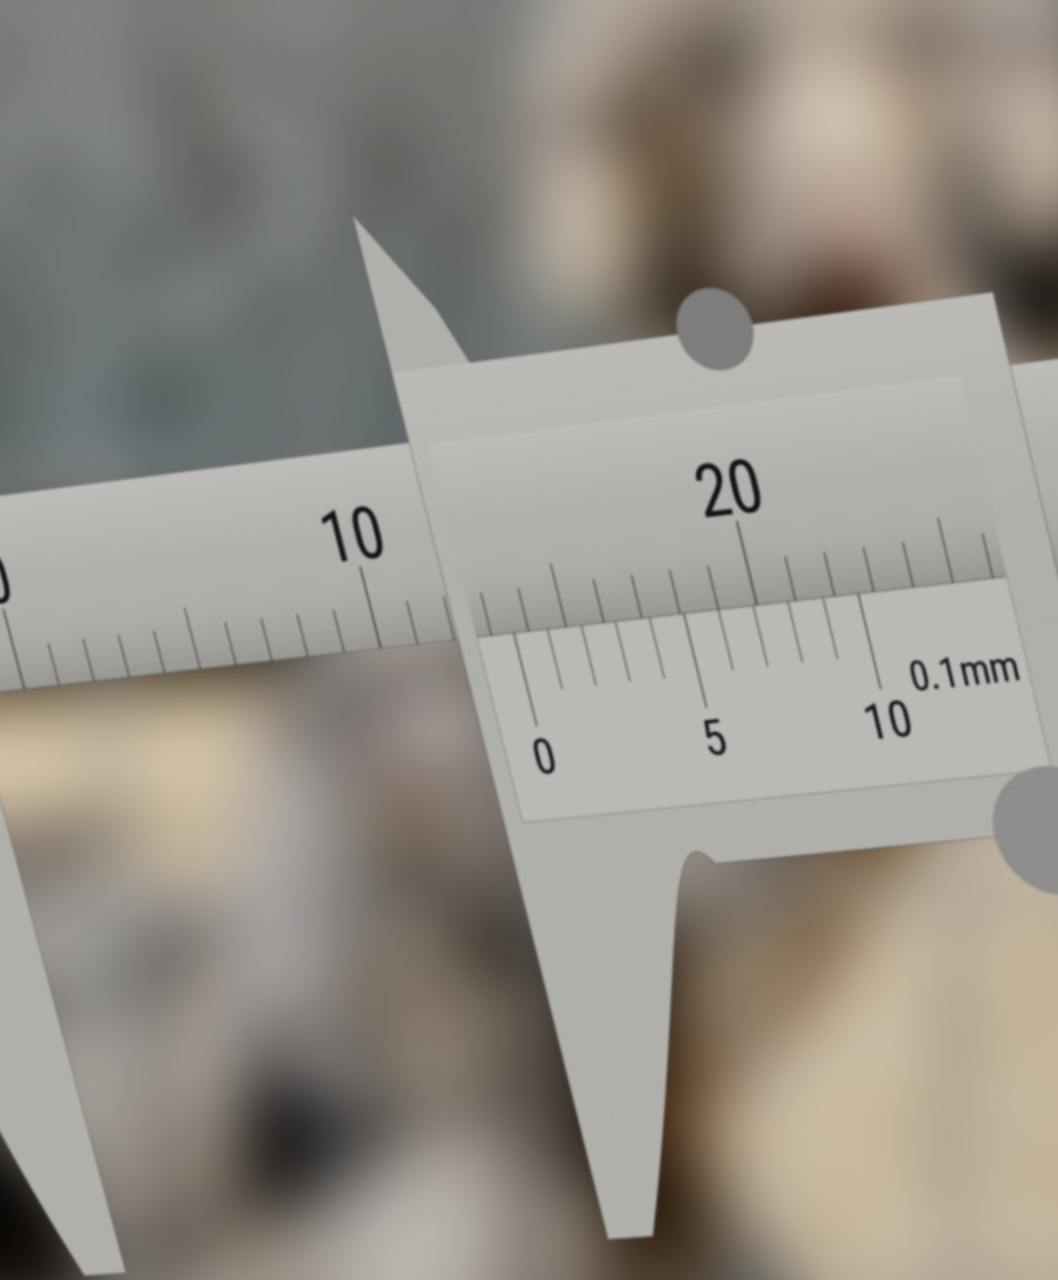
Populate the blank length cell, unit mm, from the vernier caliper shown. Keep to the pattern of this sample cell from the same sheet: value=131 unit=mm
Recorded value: value=13.6 unit=mm
